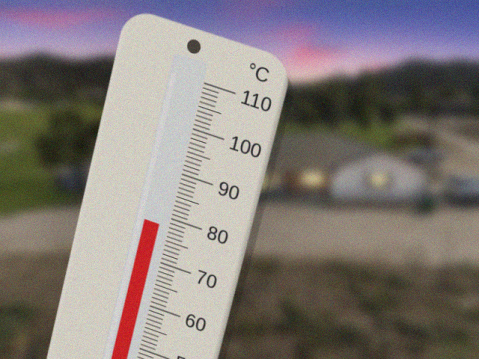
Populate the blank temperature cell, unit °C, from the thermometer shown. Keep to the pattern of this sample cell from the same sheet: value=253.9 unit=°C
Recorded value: value=78 unit=°C
